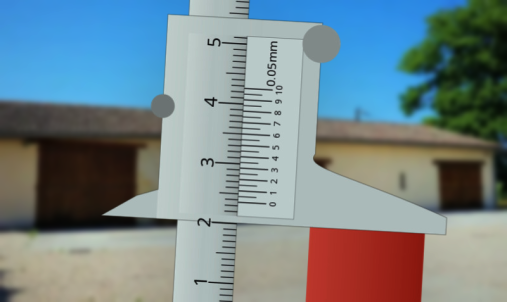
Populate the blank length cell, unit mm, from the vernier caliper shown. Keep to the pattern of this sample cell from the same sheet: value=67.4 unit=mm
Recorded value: value=23.6 unit=mm
